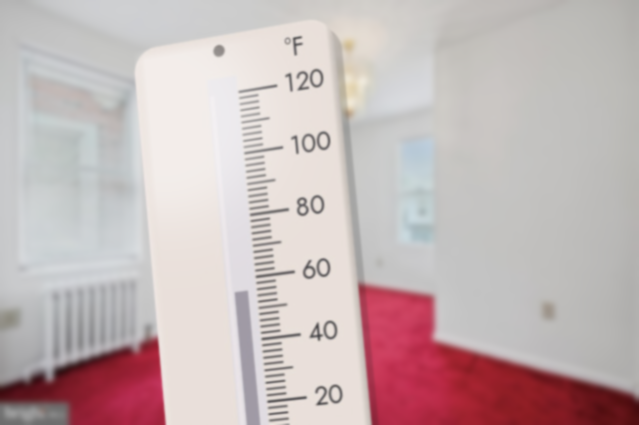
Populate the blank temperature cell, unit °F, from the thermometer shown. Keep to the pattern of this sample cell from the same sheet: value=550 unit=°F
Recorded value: value=56 unit=°F
